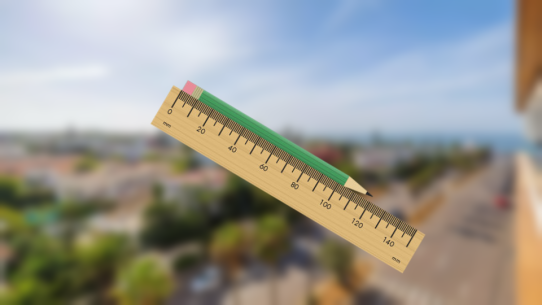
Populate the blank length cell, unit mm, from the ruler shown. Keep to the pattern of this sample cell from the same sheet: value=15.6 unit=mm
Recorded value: value=120 unit=mm
